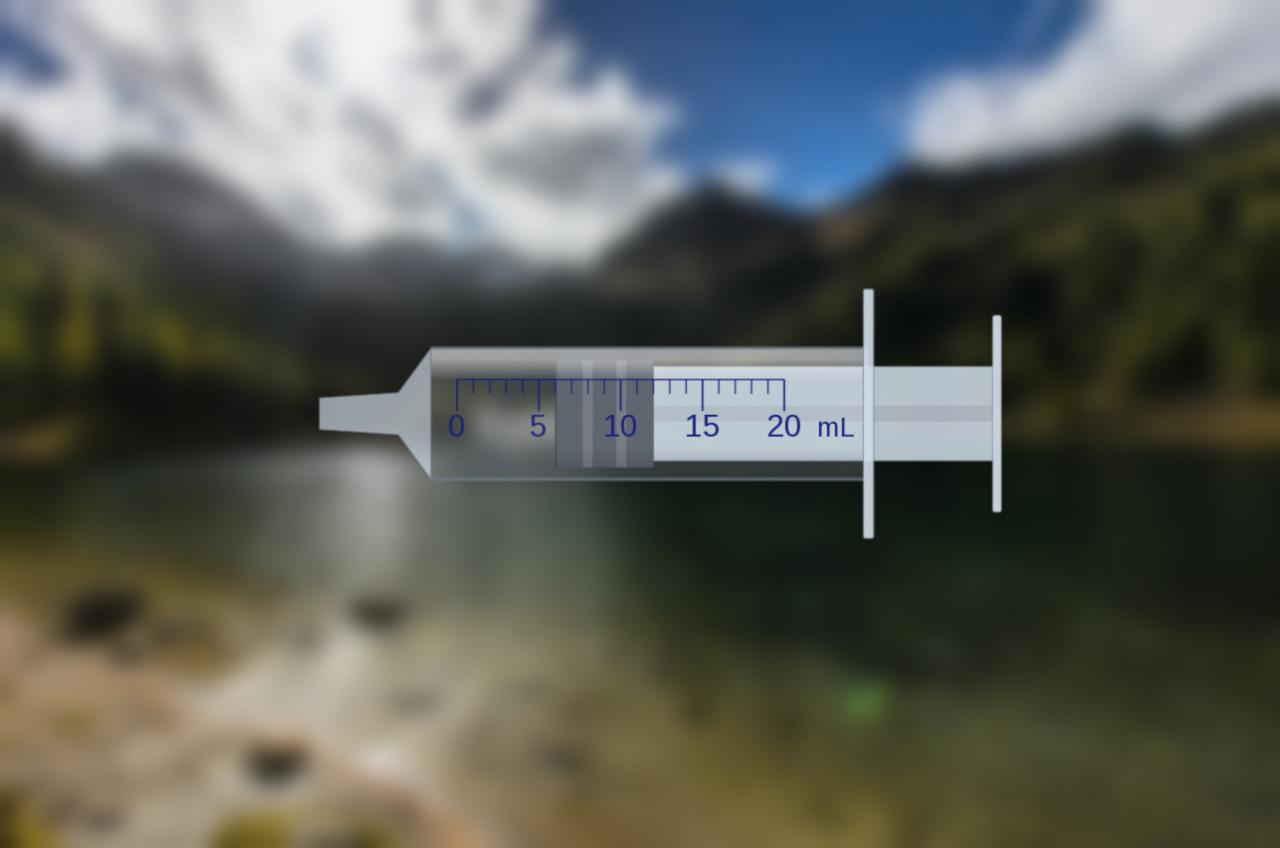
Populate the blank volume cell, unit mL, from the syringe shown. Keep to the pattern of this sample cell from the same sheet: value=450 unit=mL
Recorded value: value=6 unit=mL
